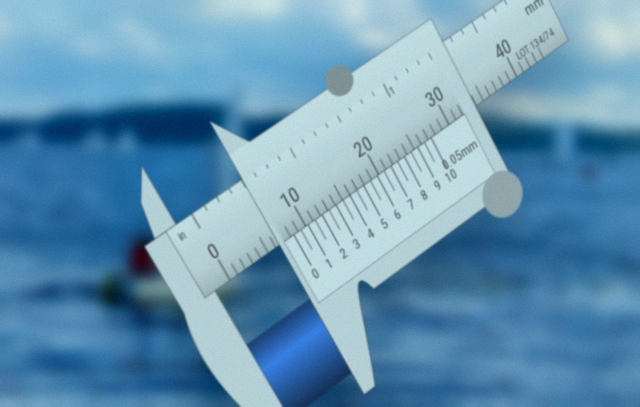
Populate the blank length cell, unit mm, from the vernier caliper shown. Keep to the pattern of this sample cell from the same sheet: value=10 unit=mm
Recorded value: value=8.4 unit=mm
